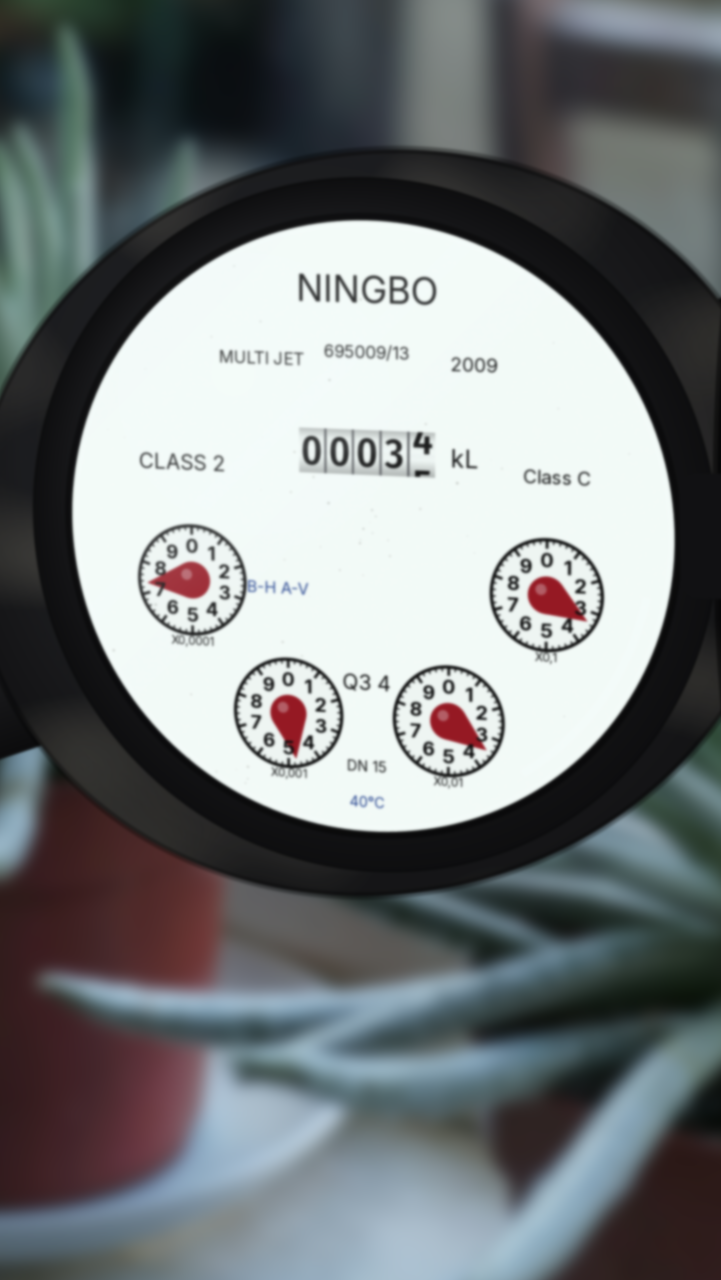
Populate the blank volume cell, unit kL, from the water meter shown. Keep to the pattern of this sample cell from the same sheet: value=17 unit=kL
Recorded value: value=34.3347 unit=kL
